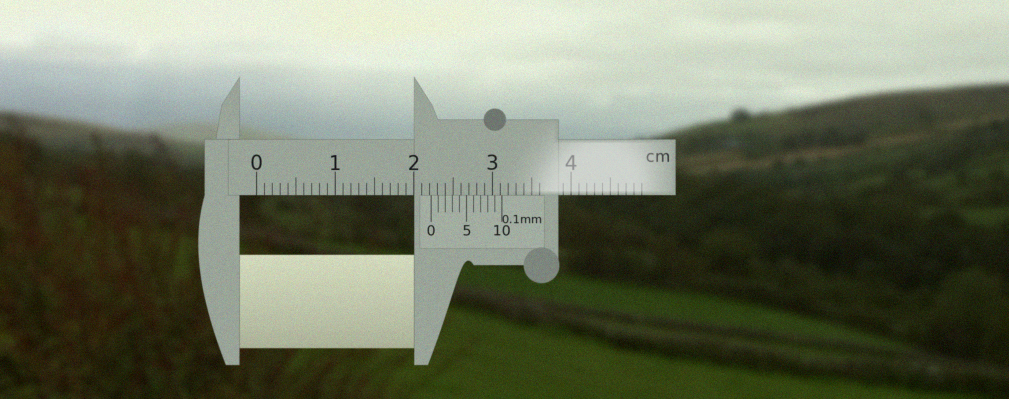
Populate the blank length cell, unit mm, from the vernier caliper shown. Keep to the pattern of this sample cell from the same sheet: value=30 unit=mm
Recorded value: value=22.2 unit=mm
